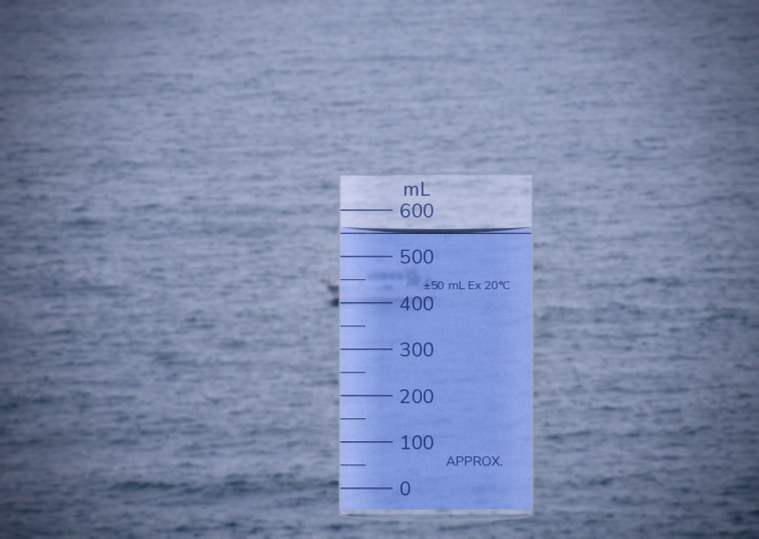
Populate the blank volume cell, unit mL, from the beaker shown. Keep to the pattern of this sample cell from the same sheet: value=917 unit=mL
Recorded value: value=550 unit=mL
